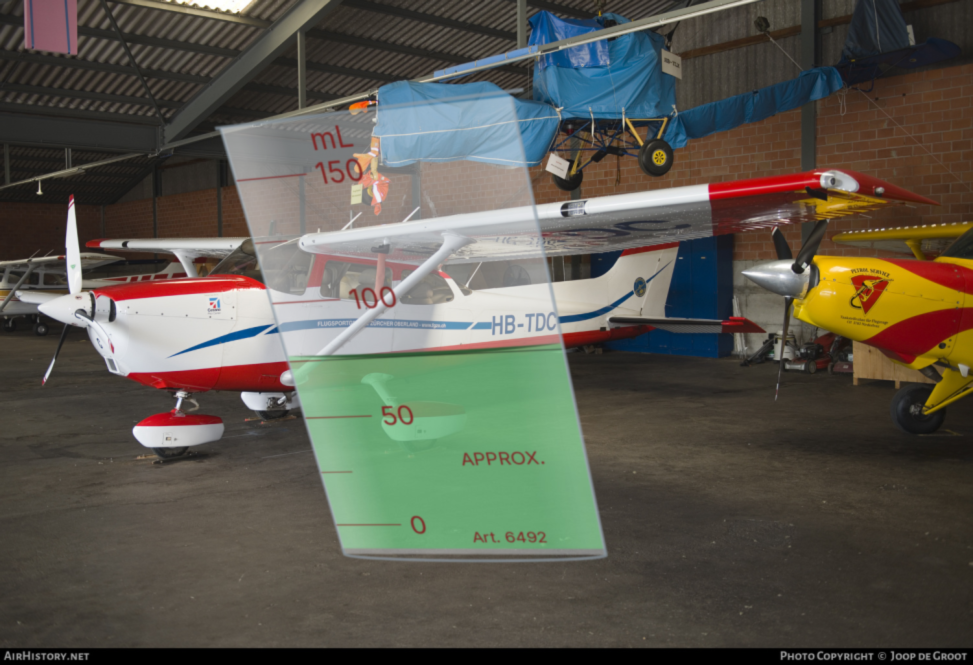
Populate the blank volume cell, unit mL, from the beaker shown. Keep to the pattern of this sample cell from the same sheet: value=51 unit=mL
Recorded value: value=75 unit=mL
